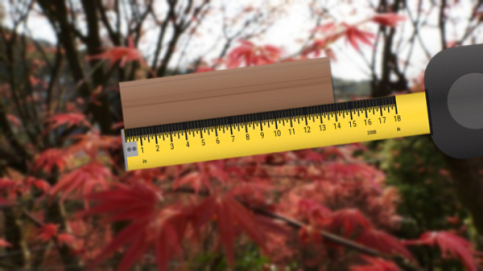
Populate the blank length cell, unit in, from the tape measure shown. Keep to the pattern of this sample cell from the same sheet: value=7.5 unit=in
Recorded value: value=14 unit=in
